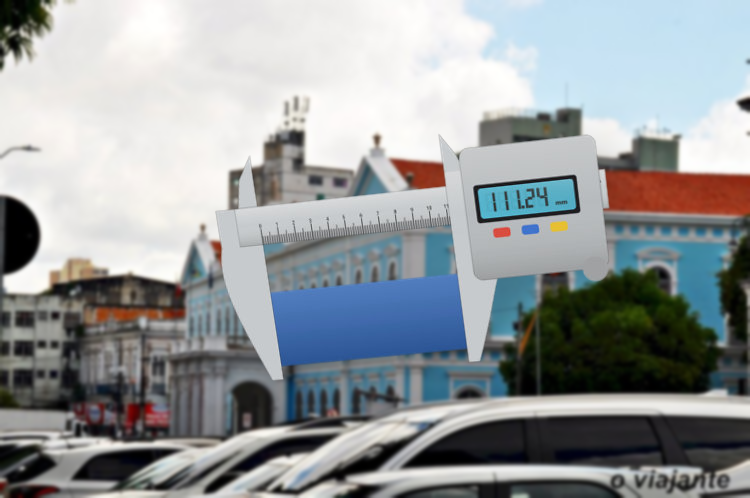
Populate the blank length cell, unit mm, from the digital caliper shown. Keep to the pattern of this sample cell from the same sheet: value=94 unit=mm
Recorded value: value=111.24 unit=mm
